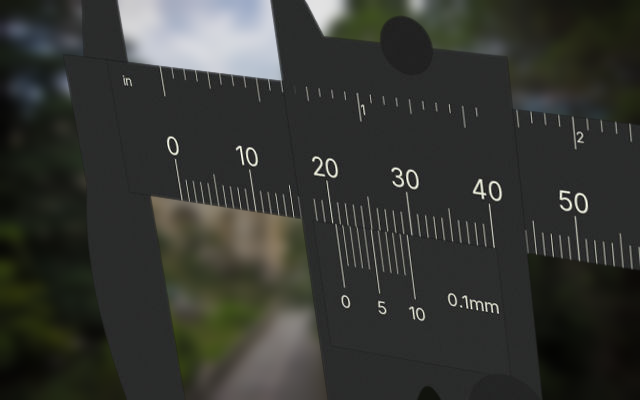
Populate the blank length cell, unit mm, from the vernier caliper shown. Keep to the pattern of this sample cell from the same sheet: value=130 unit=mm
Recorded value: value=20.4 unit=mm
